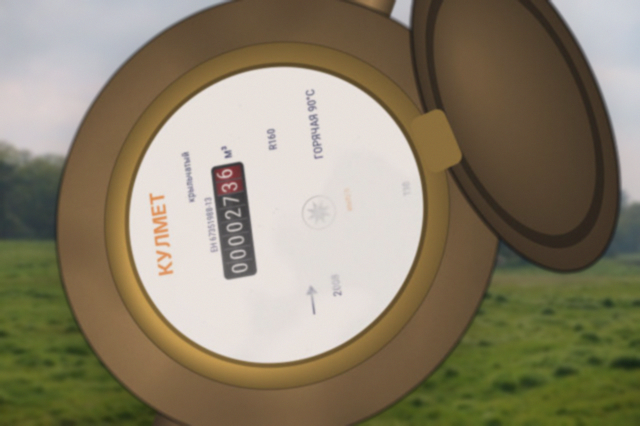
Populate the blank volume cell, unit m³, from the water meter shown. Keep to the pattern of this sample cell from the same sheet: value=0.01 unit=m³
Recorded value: value=27.36 unit=m³
